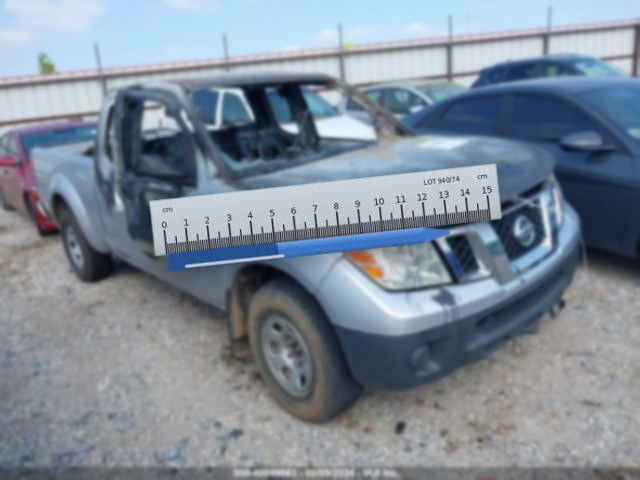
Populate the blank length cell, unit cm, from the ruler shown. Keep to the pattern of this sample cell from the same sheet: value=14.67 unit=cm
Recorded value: value=13.5 unit=cm
